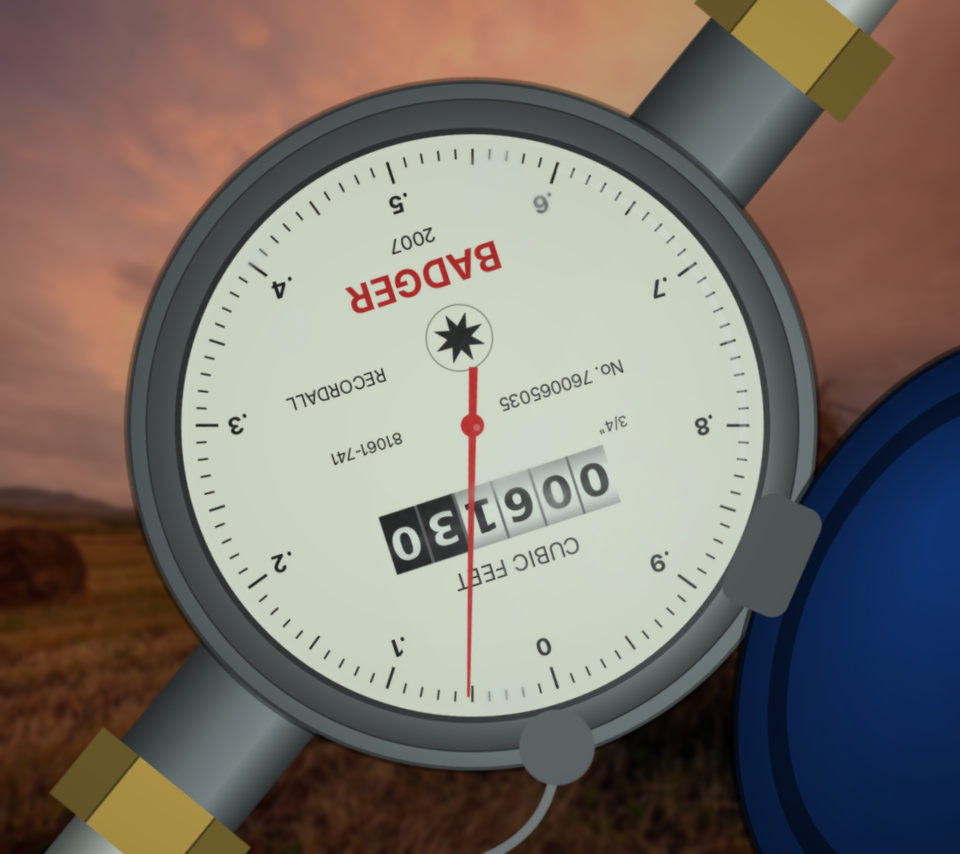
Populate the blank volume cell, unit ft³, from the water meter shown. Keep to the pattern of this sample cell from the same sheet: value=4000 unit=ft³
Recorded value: value=6130.05 unit=ft³
